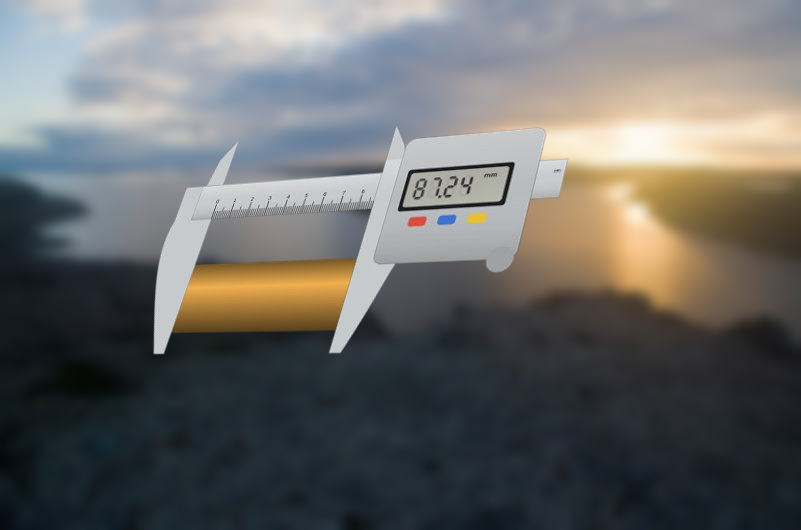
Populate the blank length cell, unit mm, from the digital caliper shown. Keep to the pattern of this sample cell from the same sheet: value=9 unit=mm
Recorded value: value=87.24 unit=mm
